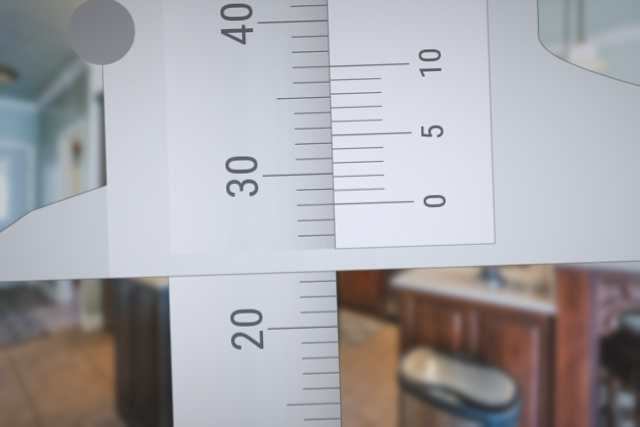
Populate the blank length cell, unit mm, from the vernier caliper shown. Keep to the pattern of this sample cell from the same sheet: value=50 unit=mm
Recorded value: value=28.0 unit=mm
